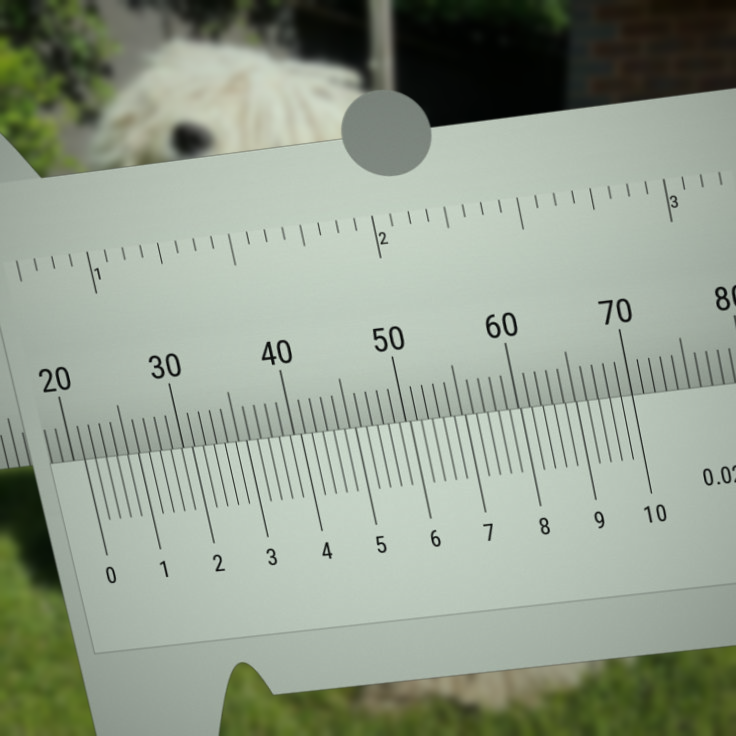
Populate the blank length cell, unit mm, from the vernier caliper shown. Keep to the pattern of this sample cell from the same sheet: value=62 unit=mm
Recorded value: value=21.0 unit=mm
